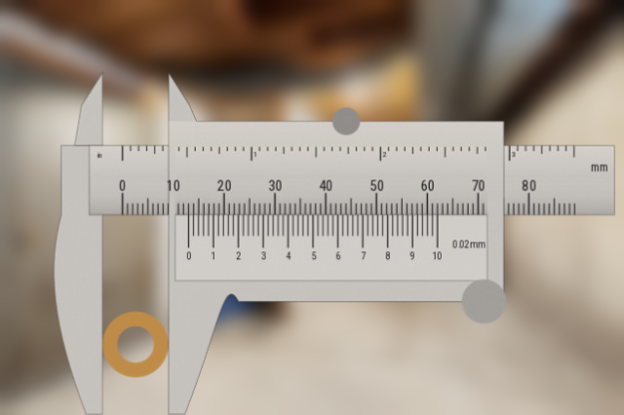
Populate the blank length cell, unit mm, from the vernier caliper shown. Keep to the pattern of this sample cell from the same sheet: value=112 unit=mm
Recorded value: value=13.0 unit=mm
